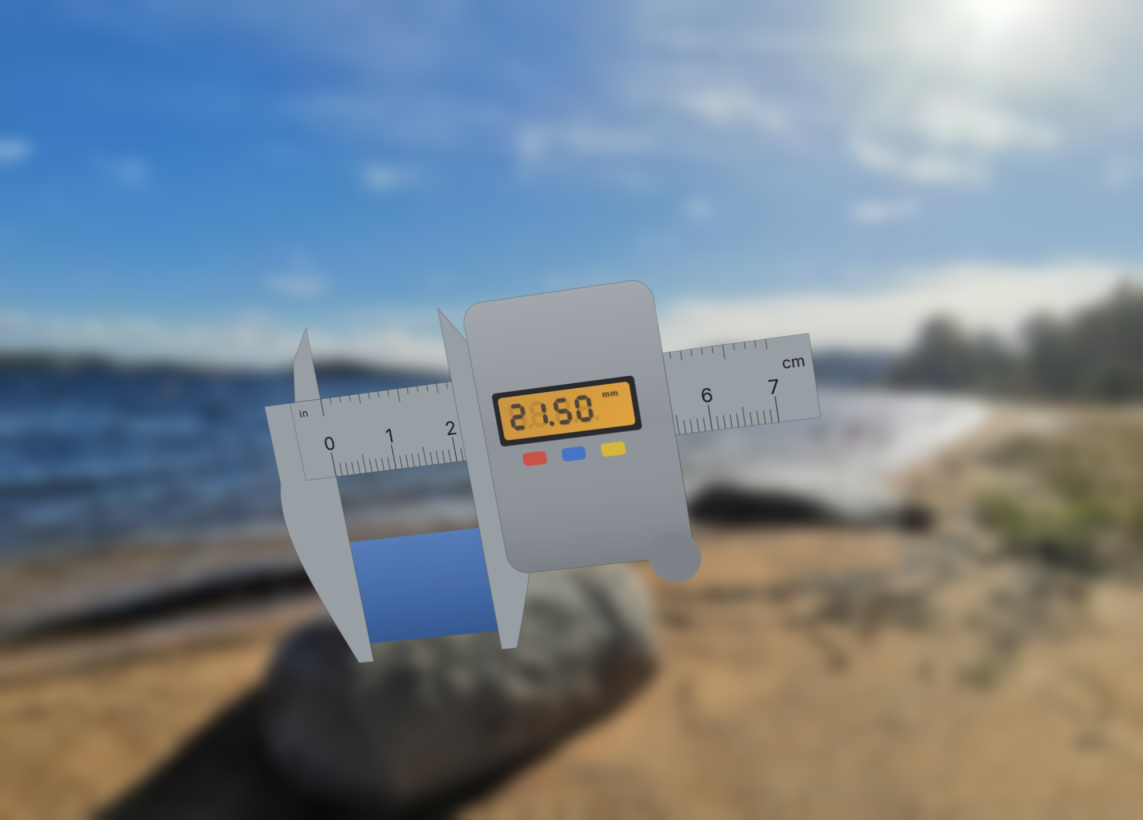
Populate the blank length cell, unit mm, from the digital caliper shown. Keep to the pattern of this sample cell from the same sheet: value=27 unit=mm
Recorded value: value=21.50 unit=mm
